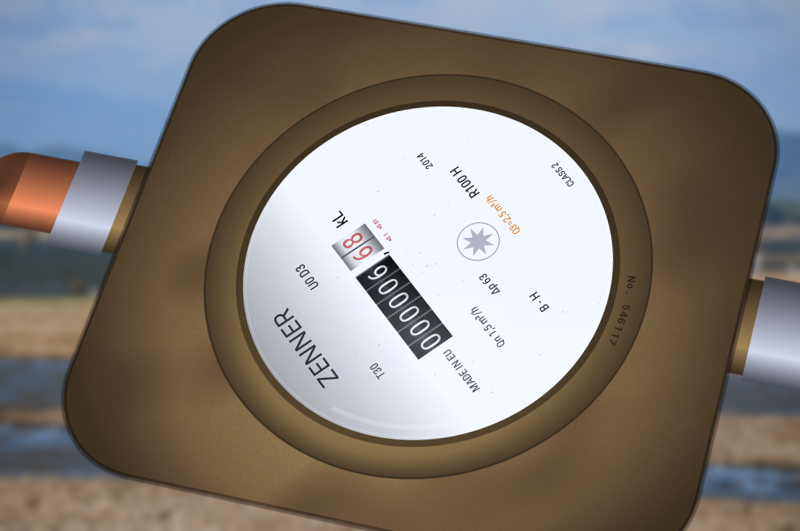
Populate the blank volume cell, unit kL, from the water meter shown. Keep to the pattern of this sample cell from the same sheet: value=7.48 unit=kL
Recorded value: value=6.68 unit=kL
